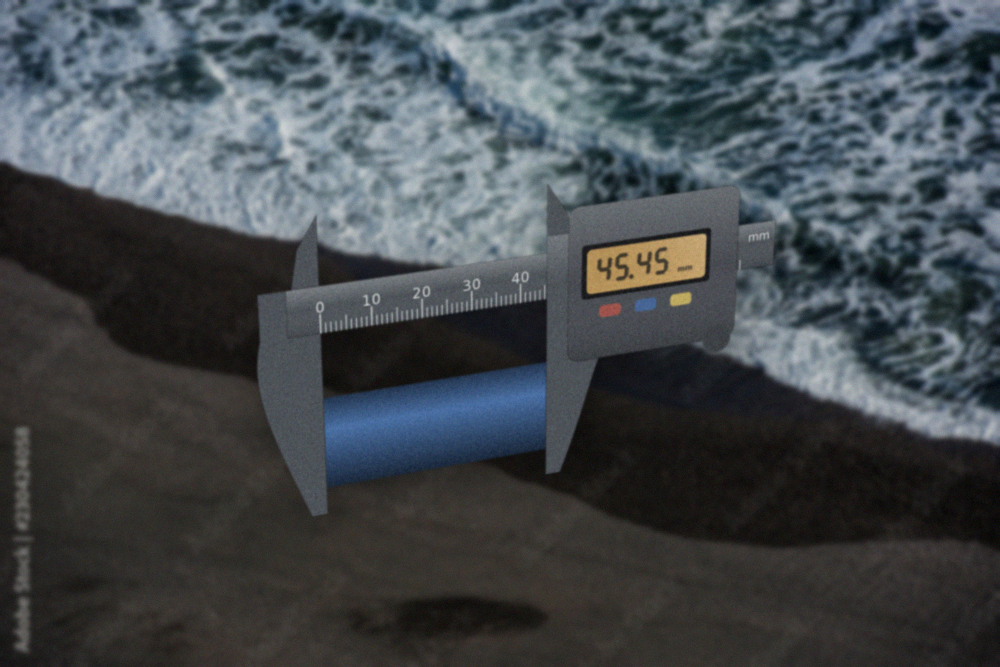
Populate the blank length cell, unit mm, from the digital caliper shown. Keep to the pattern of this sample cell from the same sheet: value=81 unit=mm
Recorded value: value=45.45 unit=mm
